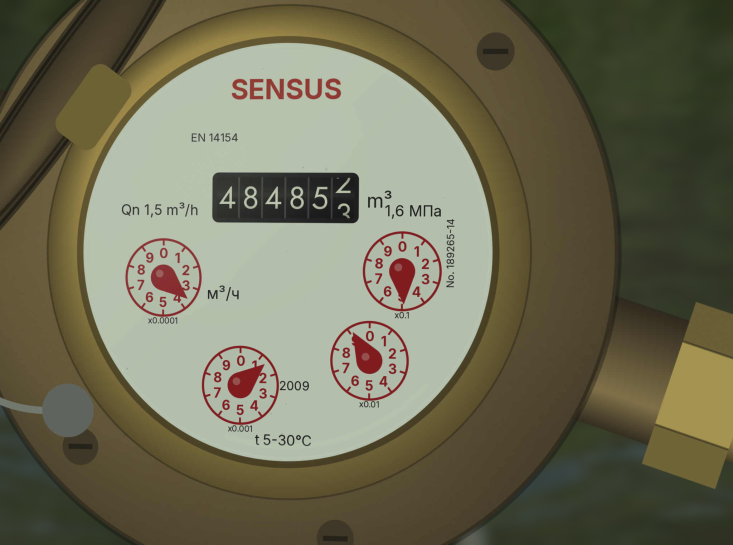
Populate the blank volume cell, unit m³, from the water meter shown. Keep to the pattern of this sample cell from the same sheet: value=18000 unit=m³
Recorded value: value=484852.4913 unit=m³
